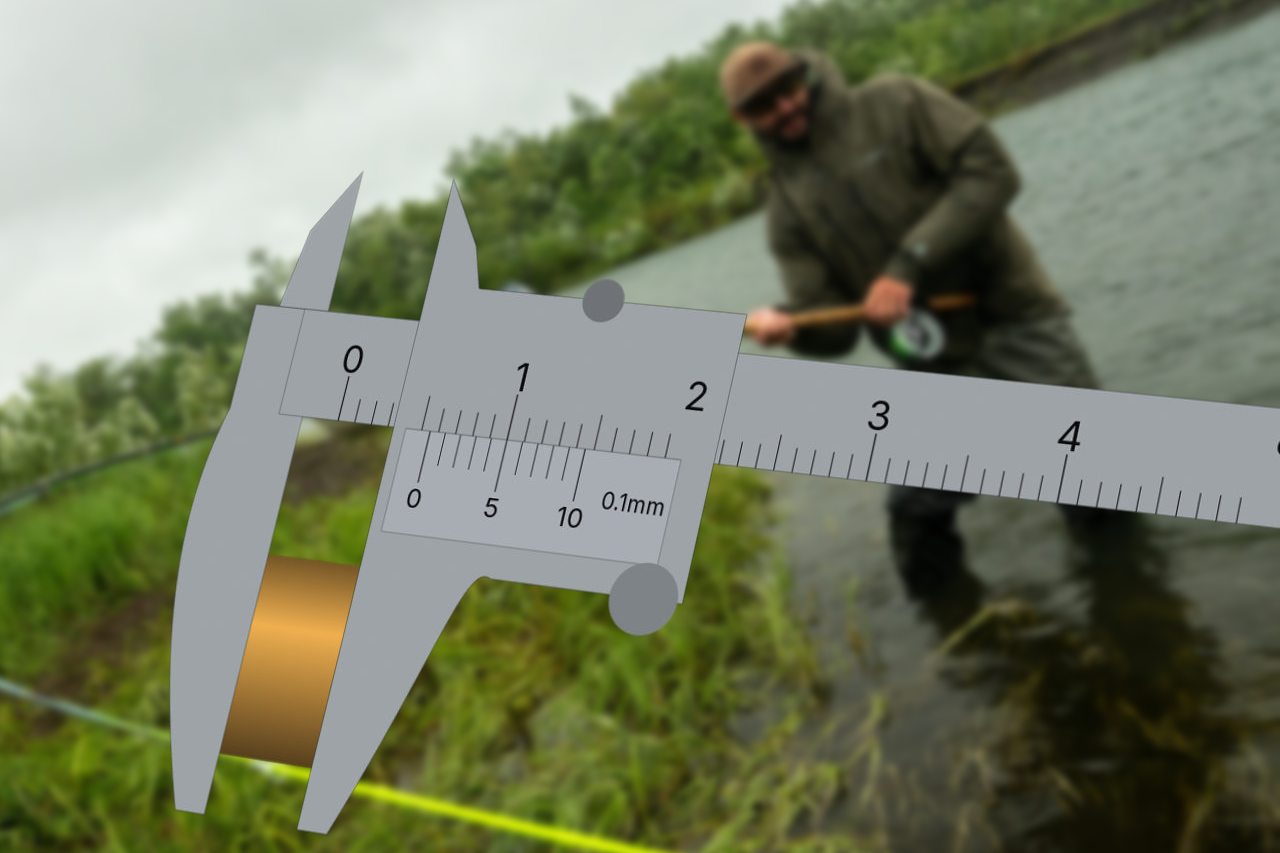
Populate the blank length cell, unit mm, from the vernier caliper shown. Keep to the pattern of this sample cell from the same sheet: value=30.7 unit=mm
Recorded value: value=5.5 unit=mm
